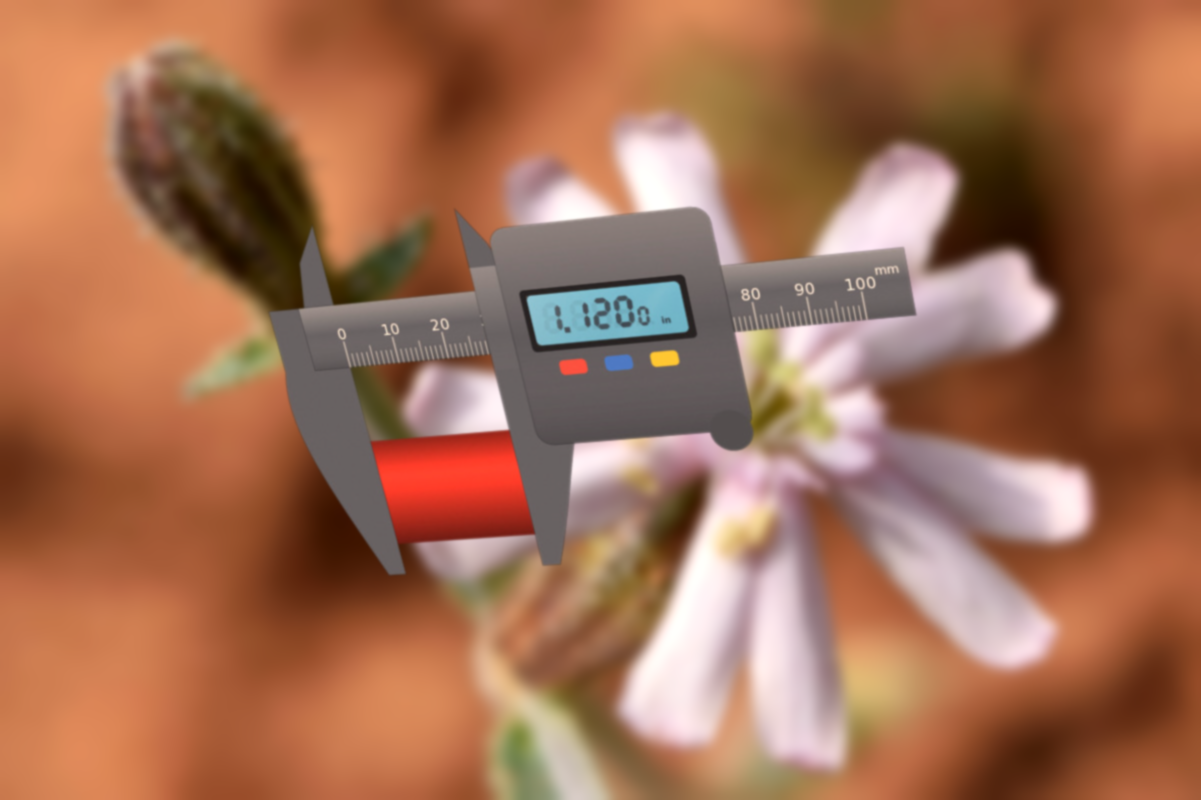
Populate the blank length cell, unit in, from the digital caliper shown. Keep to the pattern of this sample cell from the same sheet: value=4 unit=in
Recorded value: value=1.1200 unit=in
